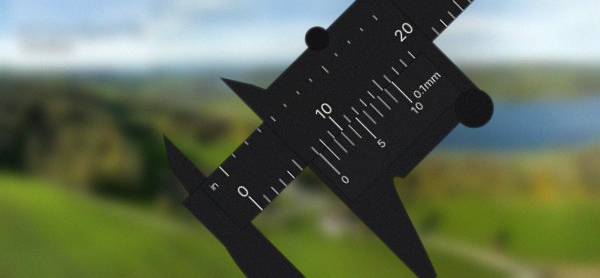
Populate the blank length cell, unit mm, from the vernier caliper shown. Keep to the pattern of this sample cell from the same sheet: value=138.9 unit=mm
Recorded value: value=7.1 unit=mm
